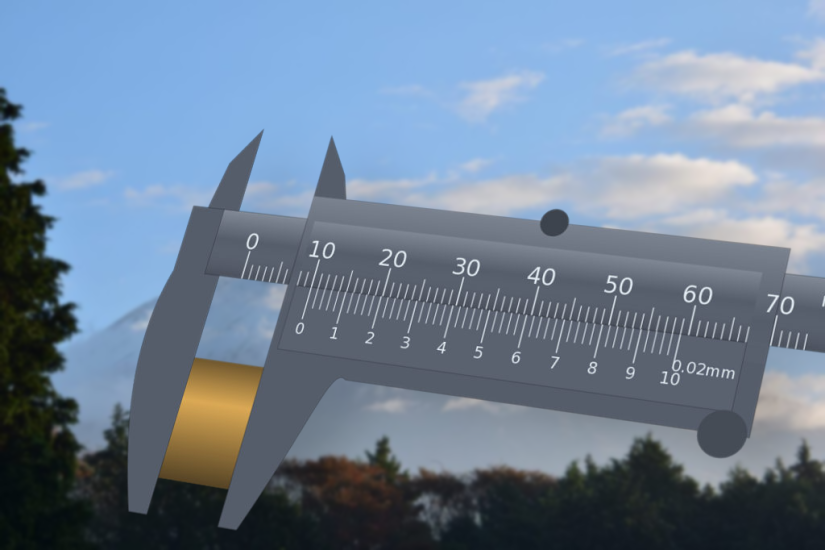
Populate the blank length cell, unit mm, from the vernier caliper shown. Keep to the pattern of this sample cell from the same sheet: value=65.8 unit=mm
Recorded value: value=10.0 unit=mm
